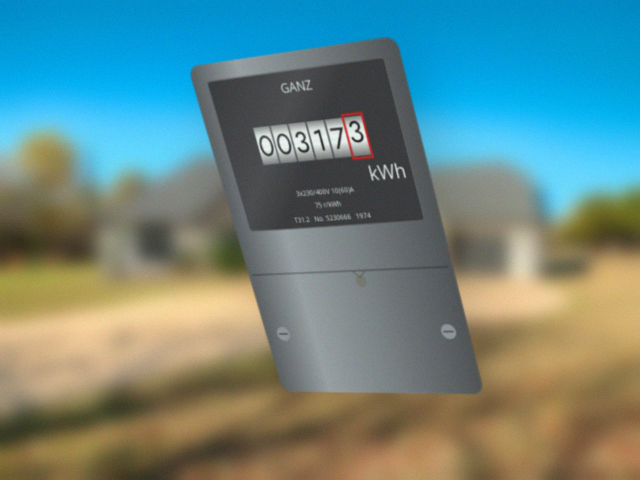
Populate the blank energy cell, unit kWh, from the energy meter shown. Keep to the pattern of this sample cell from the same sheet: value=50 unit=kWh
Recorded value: value=317.3 unit=kWh
